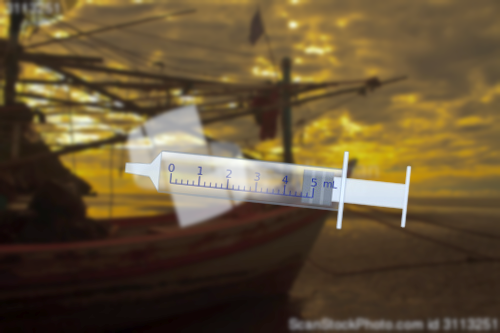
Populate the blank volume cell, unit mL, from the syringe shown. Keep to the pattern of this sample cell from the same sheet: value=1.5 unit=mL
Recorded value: value=4.6 unit=mL
